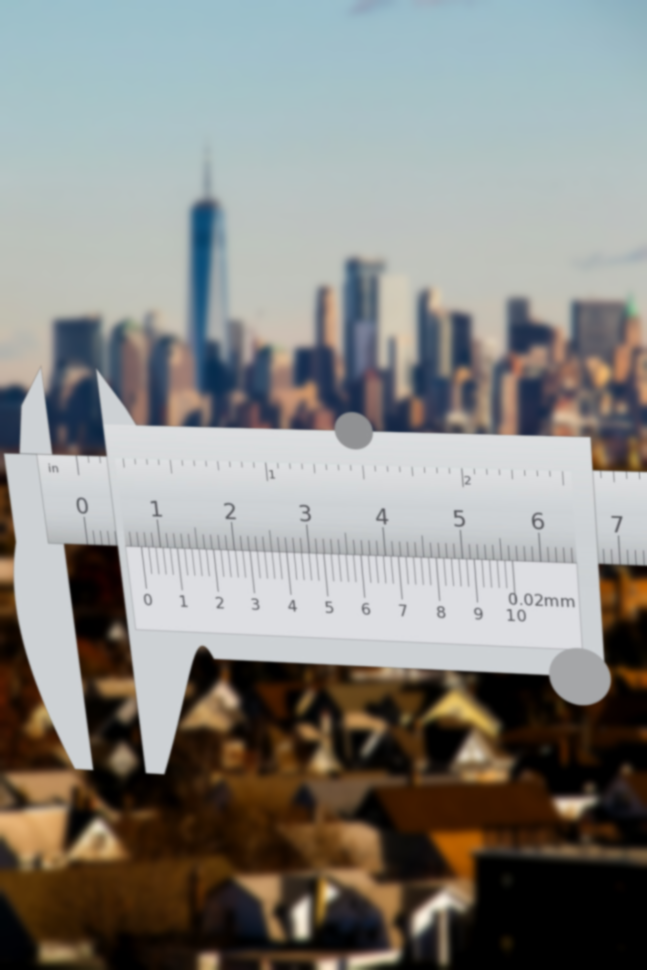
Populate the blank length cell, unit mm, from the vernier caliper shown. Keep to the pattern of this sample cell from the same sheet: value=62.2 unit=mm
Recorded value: value=7.4 unit=mm
